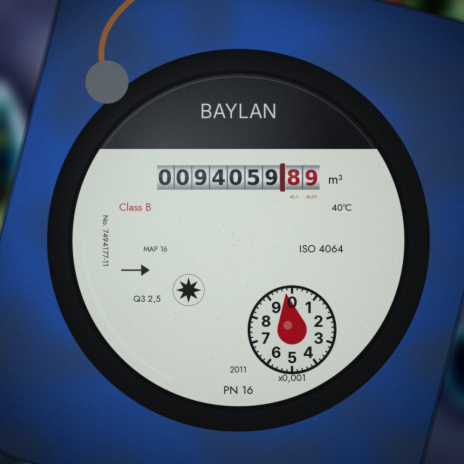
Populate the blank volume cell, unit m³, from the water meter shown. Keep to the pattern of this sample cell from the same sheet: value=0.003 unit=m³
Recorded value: value=94059.889 unit=m³
